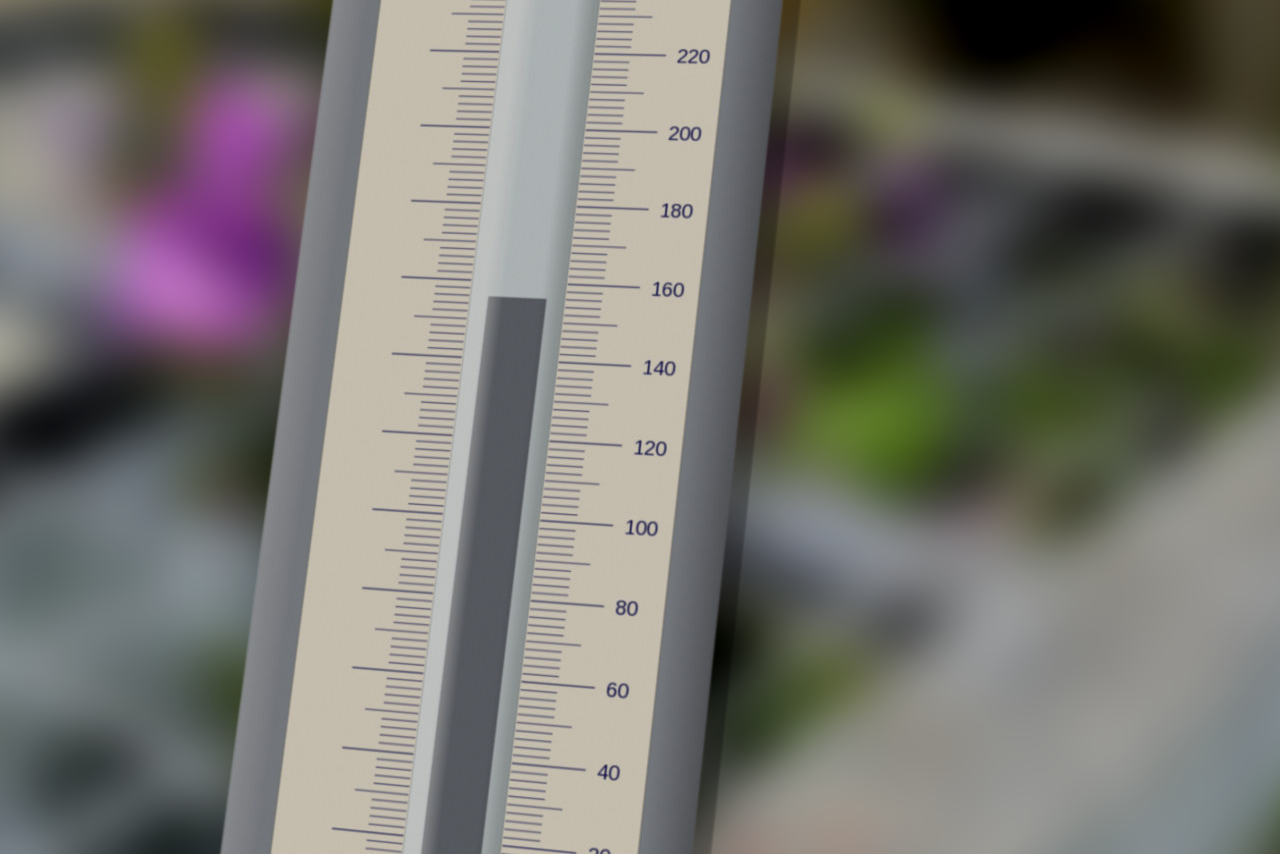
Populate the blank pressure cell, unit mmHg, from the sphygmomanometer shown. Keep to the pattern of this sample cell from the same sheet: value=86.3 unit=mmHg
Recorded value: value=156 unit=mmHg
